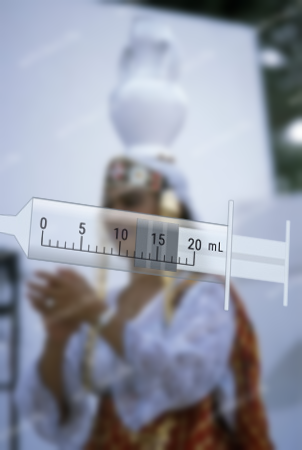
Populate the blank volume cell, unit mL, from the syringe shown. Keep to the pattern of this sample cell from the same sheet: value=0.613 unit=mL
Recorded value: value=12 unit=mL
